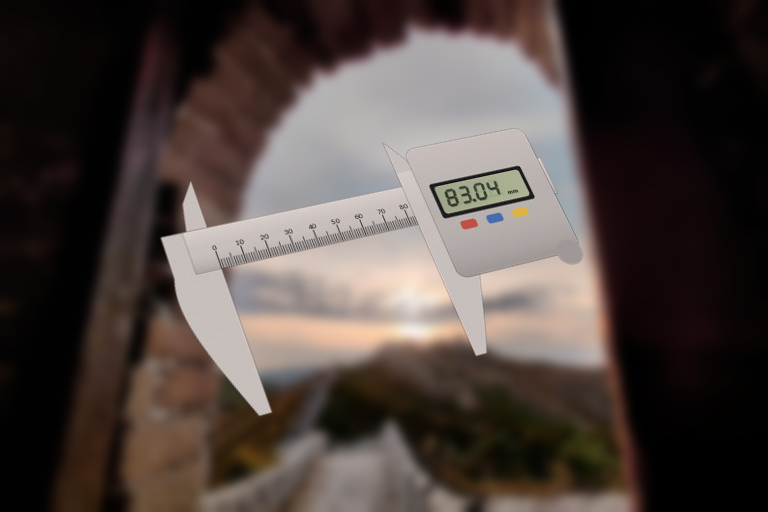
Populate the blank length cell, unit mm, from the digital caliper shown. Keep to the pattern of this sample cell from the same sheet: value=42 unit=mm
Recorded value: value=83.04 unit=mm
